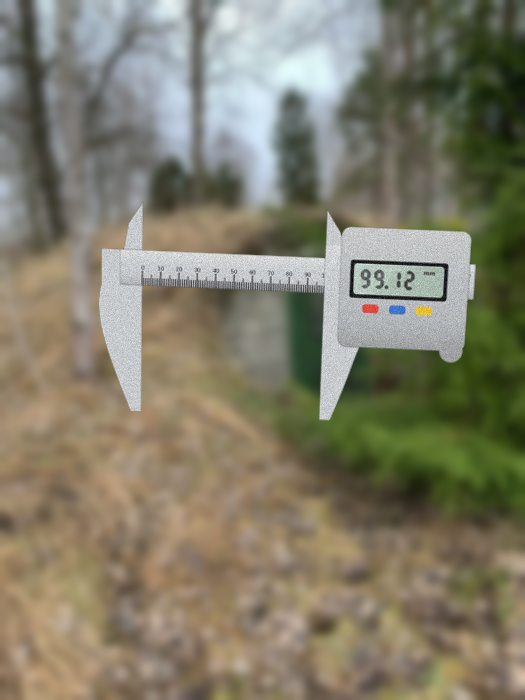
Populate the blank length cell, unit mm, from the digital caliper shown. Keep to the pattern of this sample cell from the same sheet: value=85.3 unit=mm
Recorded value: value=99.12 unit=mm
